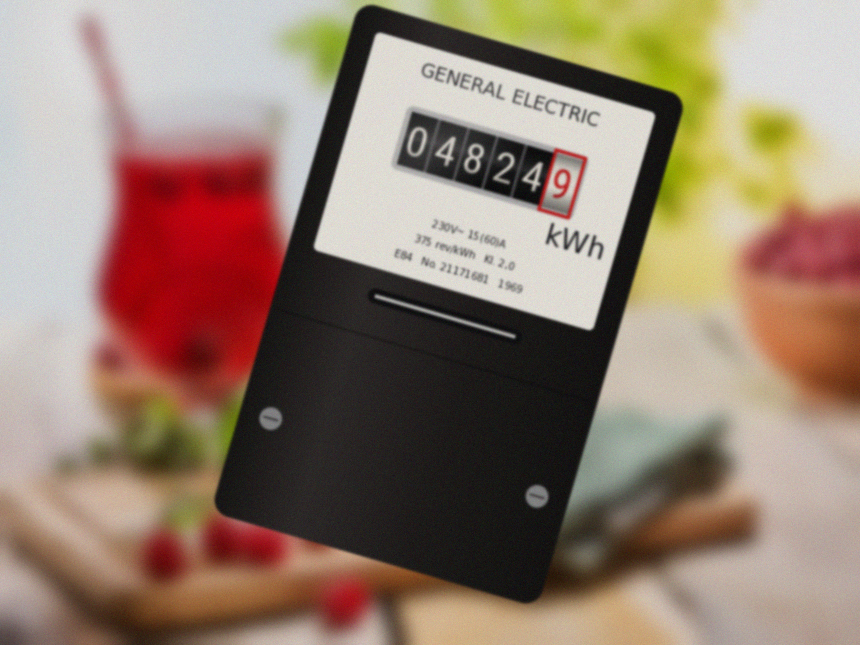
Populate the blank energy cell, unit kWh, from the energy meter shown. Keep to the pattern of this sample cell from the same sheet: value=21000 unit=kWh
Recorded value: value=4824.9 unit=kWh
